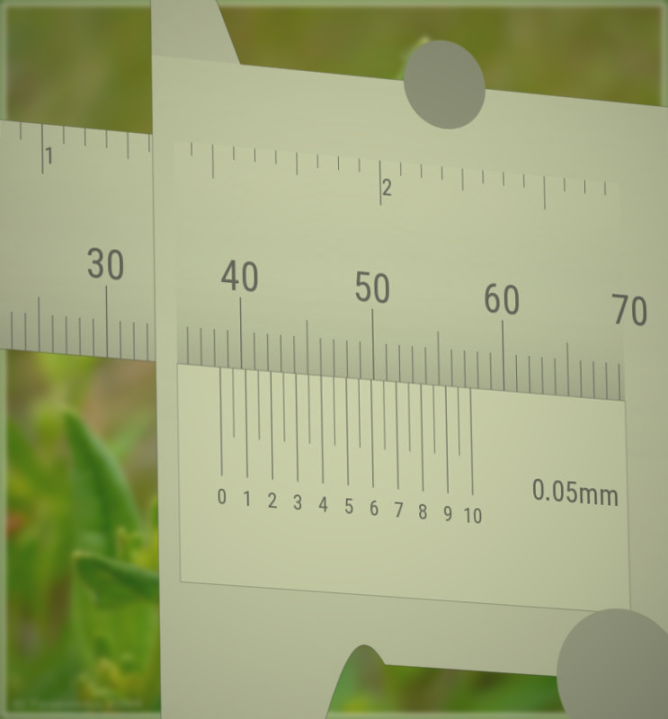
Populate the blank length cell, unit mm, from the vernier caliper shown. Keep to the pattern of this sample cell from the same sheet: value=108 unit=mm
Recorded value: value=38.4 unit=mm
